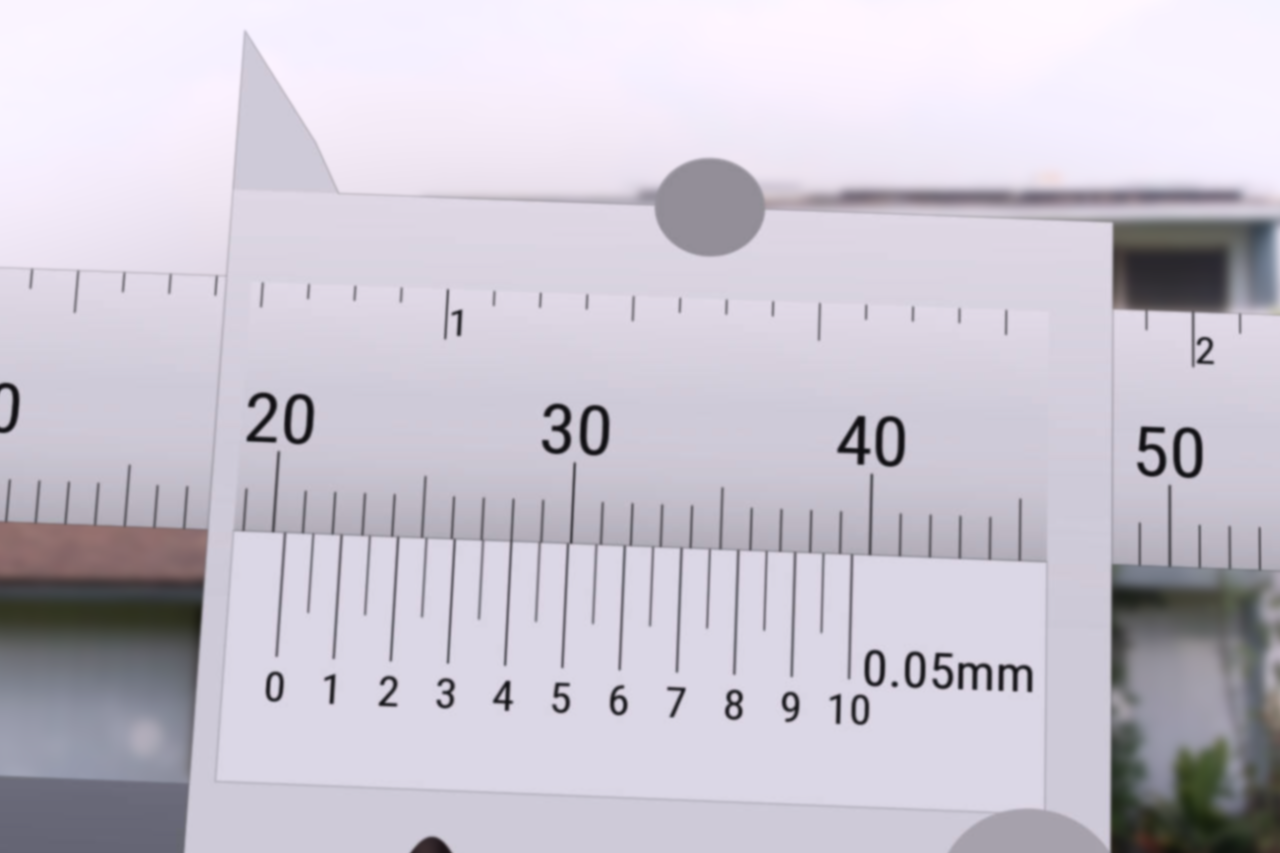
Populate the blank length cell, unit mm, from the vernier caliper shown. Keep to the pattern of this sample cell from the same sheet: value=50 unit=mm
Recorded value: value=20.4 unit=mm
